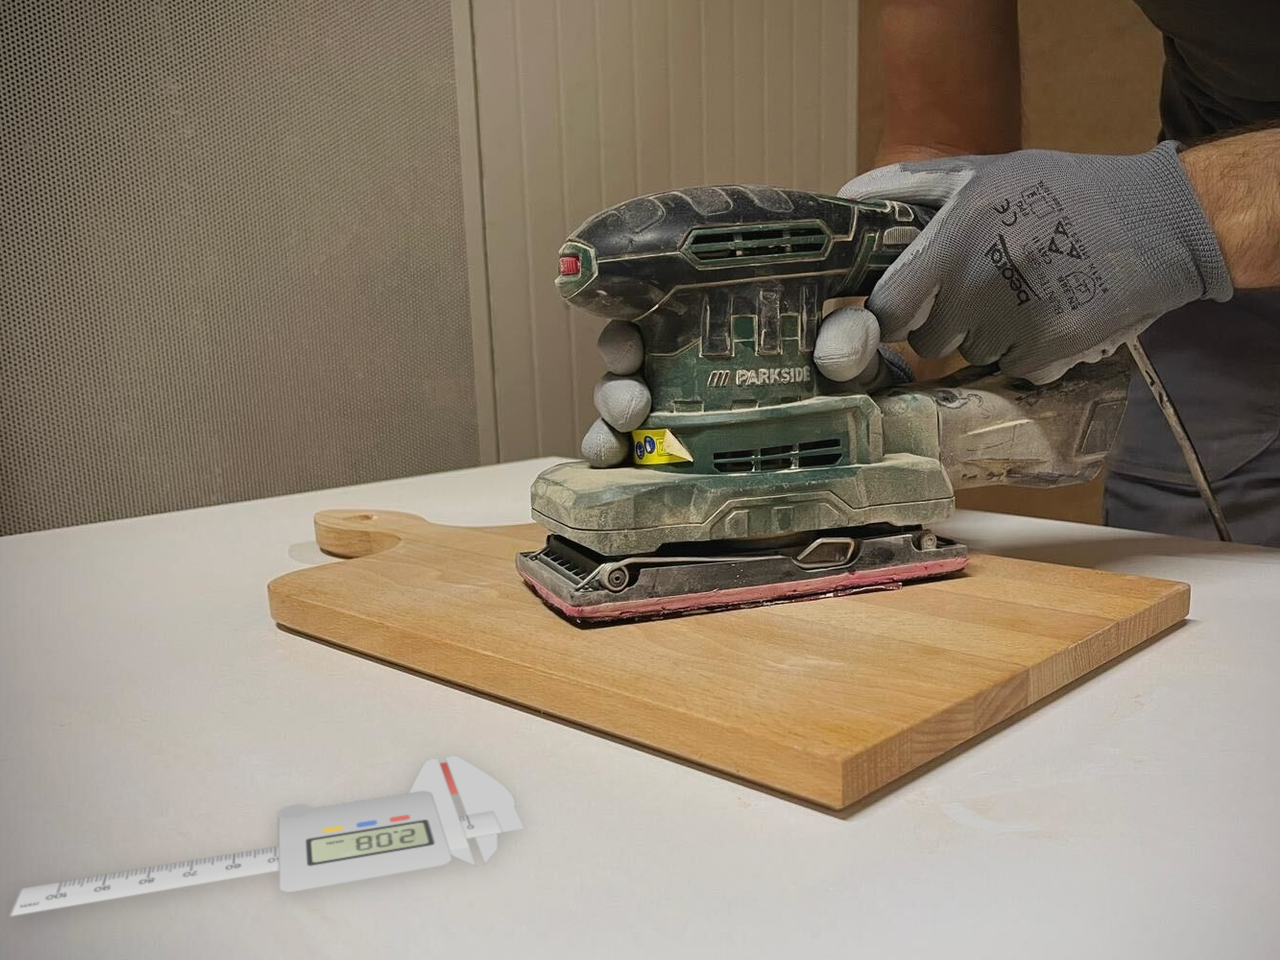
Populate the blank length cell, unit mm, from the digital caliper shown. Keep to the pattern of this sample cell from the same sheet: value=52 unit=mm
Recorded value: value=2.08 unit=mm
